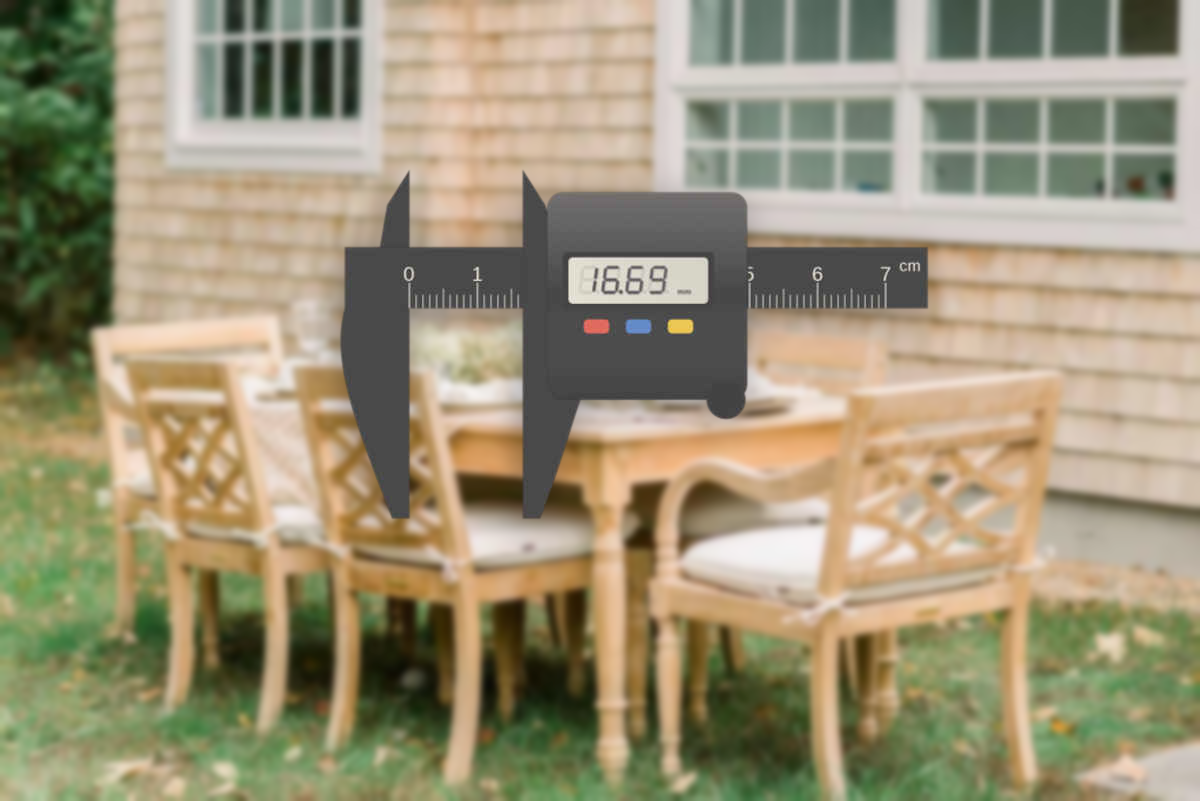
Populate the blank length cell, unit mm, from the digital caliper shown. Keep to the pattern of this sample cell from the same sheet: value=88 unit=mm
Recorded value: value=16.69 unit=mm
